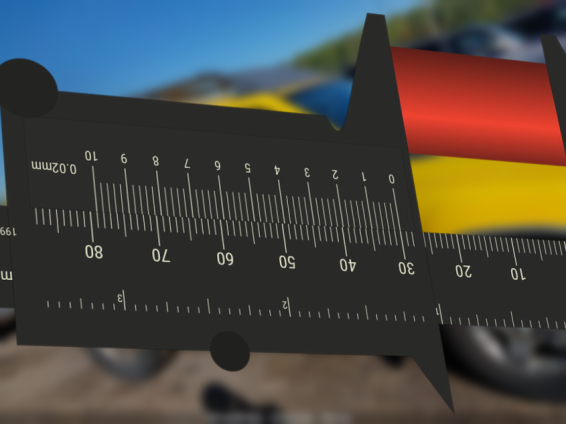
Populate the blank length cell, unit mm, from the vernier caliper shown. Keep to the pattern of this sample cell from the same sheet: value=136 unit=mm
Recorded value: value=30.0 unit=mm
